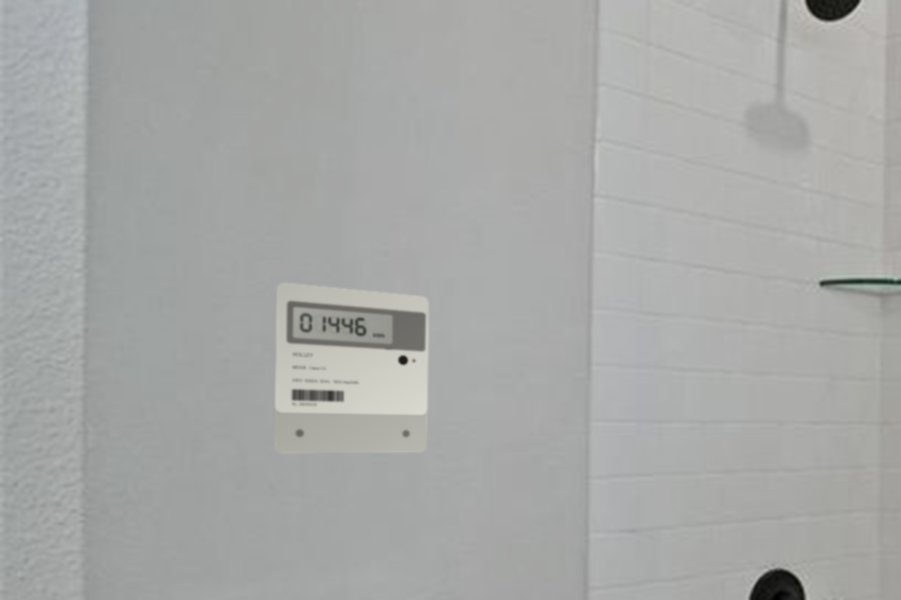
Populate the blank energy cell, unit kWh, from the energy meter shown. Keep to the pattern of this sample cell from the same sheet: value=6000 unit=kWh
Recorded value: value=1446 unit=kWh
